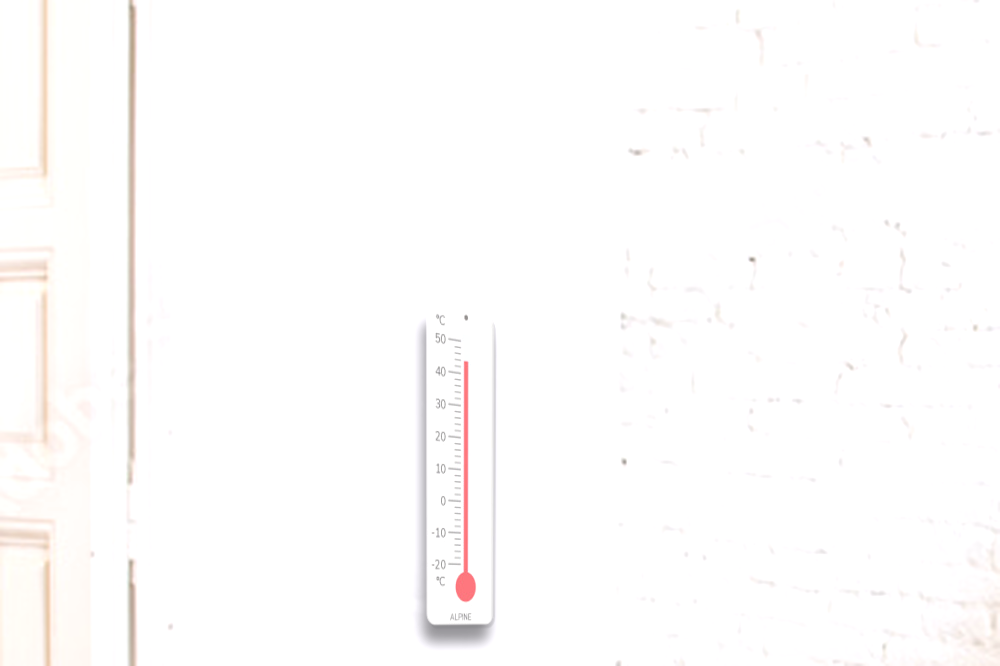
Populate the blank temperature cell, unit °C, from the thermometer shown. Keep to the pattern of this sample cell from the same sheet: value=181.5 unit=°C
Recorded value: value=44 unit=°C
